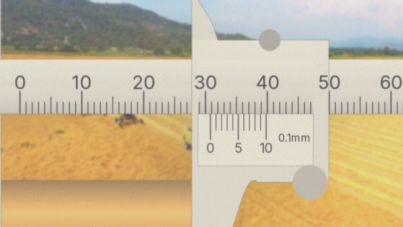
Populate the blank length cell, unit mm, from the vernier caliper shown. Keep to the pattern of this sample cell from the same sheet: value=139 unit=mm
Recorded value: value=30.8 unit=mm
